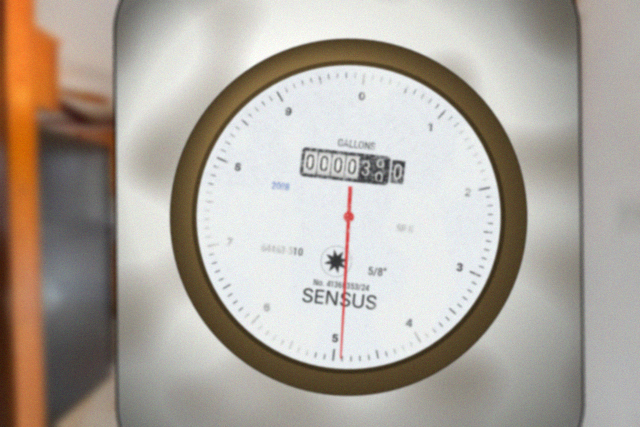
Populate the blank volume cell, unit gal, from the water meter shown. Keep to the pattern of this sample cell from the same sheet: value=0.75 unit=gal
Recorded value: value=384.9 unit=gal
